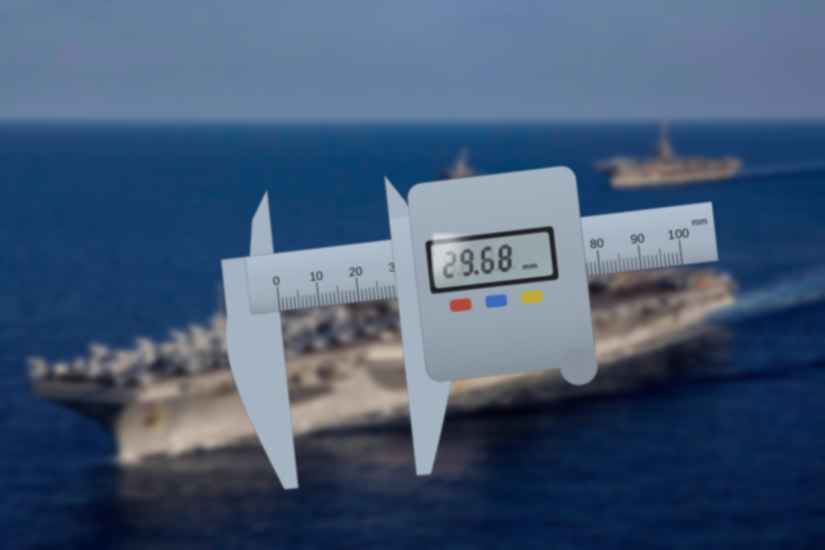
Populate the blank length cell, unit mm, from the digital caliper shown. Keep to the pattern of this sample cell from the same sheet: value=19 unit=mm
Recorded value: value=29.68 unit=mm
